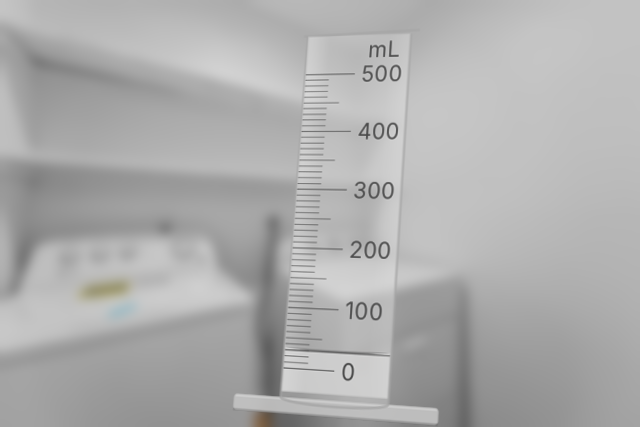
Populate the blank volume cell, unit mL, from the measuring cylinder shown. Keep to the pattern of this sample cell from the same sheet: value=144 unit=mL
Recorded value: value=30 unit=mL
